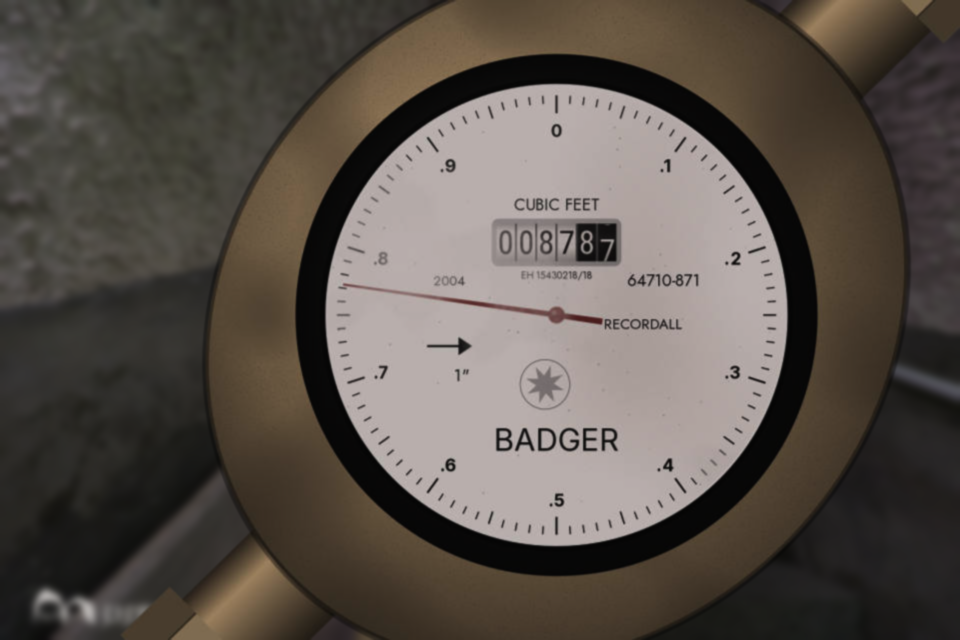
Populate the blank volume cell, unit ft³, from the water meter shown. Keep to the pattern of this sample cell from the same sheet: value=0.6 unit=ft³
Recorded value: value=8786.77 unit=ft³
